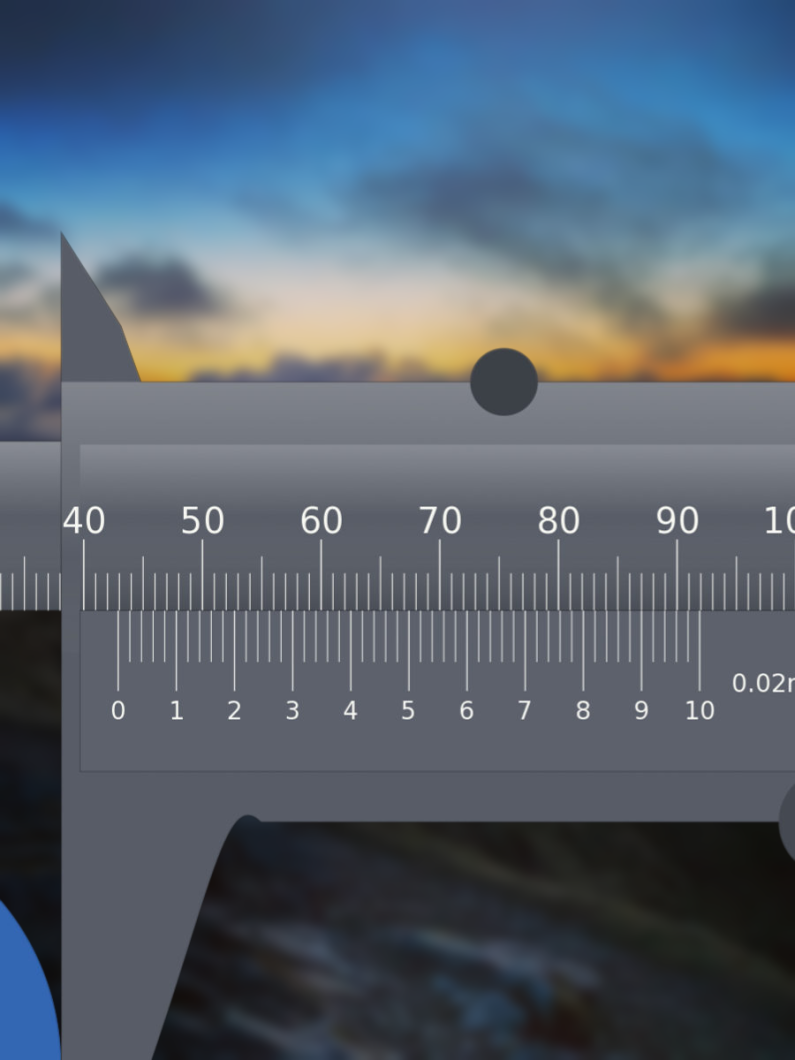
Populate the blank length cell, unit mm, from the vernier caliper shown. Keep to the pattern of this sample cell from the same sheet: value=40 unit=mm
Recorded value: value=42.9 unit=mm
